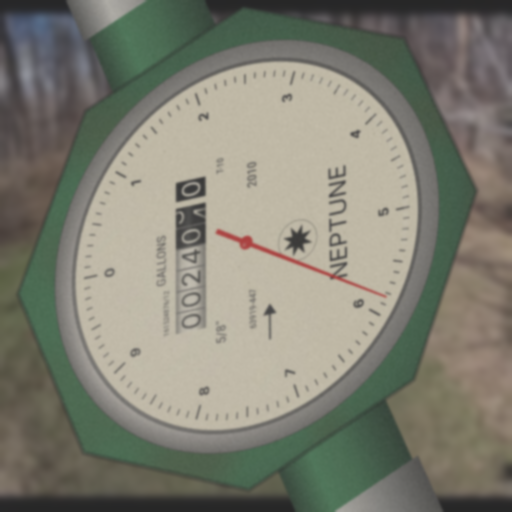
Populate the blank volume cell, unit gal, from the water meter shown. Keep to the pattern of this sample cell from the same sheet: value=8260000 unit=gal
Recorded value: value=24035.8 unit=gal
